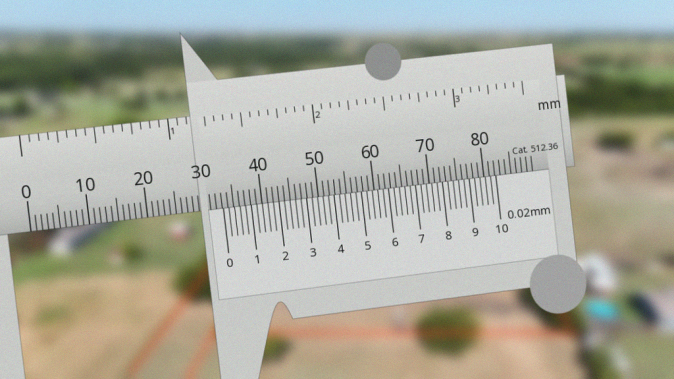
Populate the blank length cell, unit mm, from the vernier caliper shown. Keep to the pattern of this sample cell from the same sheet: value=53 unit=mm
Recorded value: value=33.2 unit=mm
